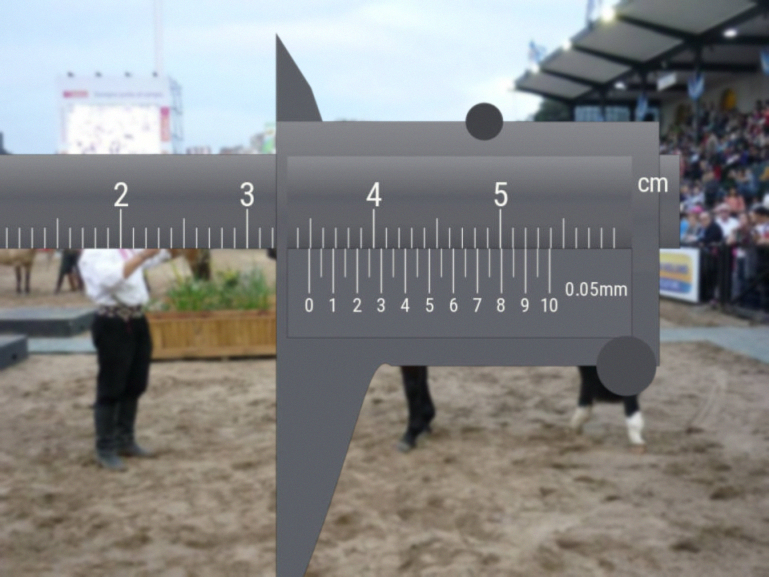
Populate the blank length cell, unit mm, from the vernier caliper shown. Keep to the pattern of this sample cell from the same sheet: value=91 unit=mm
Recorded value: value=34.9 unit=mm
